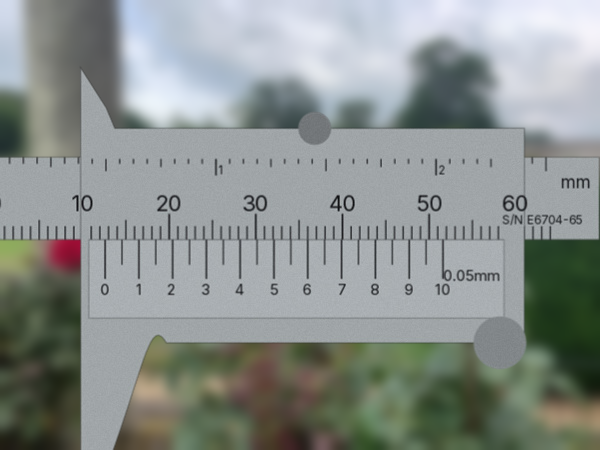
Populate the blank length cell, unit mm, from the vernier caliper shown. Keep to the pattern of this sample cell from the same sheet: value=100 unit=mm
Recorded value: value=12.6 unit=mm
